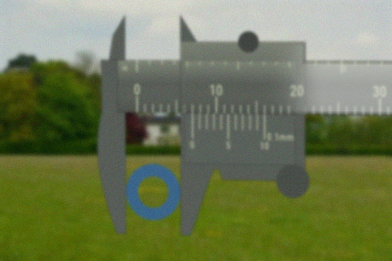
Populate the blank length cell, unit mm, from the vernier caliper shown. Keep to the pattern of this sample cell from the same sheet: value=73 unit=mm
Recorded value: value=7.0 unit=mm
